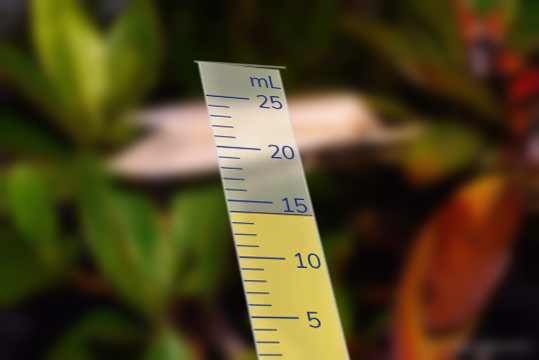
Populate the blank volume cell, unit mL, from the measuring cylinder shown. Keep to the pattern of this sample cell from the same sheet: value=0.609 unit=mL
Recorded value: value=14 unit=mL
